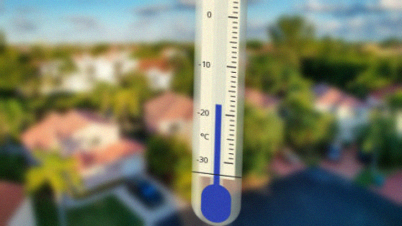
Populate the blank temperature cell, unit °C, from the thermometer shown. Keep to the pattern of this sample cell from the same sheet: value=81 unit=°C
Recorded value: value=-18 unit=°C
